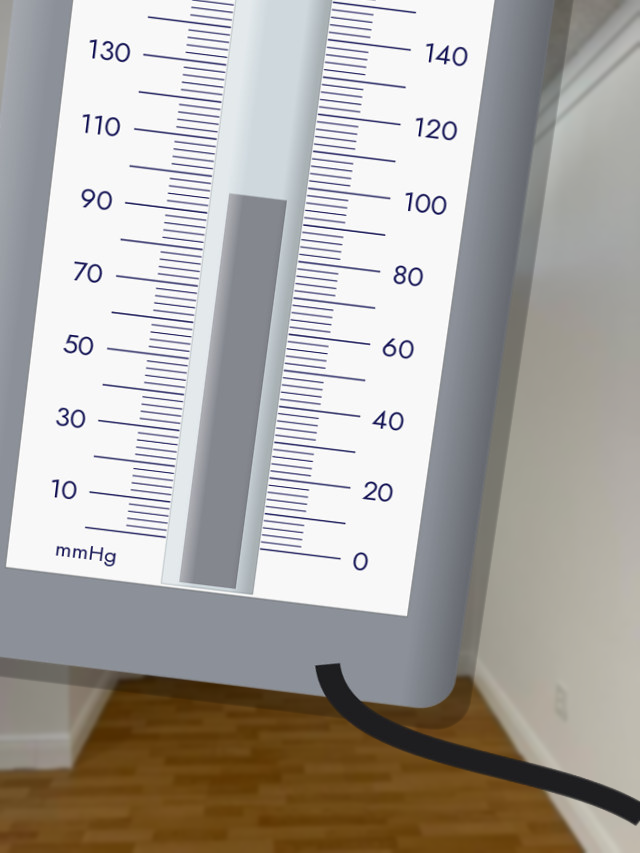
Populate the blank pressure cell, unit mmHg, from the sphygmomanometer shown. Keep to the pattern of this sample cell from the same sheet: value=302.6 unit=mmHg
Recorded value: value=96 unit=mmHg
